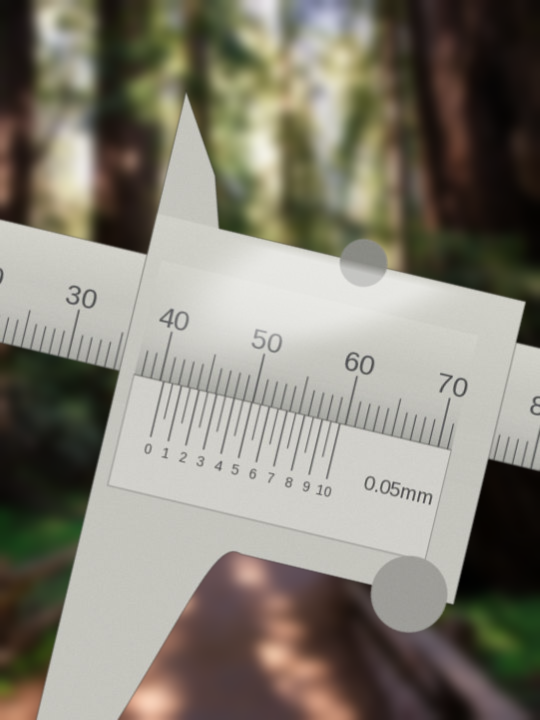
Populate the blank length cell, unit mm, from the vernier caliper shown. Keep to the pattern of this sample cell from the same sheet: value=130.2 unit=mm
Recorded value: value=40.4 unit=mm
